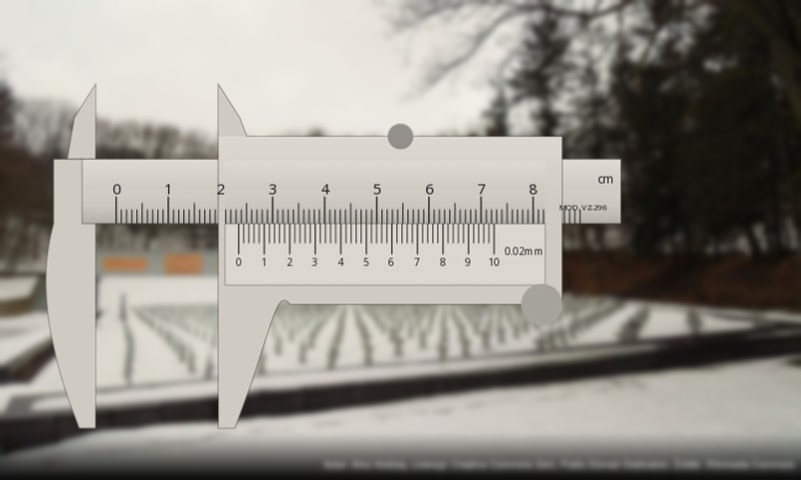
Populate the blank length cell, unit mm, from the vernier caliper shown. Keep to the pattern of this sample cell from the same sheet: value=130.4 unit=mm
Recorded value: value=23.5 unit=mm
